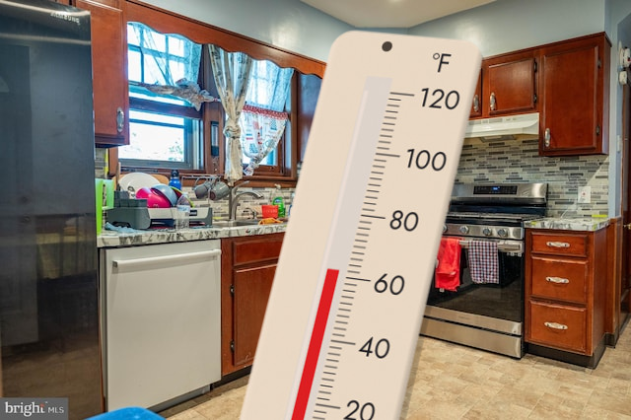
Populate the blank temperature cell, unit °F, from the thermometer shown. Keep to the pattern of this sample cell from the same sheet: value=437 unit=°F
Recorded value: value=62 unit=°F
